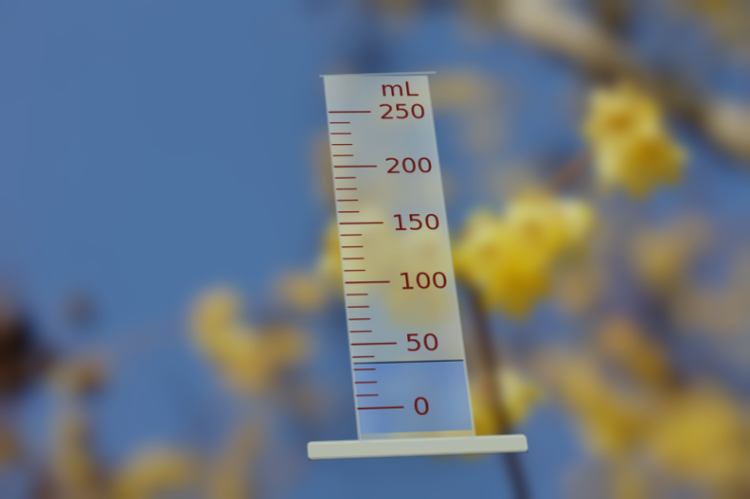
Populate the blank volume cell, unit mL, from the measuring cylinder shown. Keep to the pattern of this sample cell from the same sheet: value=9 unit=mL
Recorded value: value=35 unit=mL
